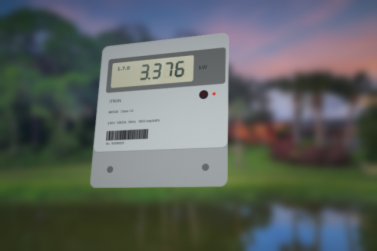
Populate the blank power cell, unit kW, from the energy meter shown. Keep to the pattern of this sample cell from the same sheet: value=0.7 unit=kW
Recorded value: value=3.376 unit=kW
